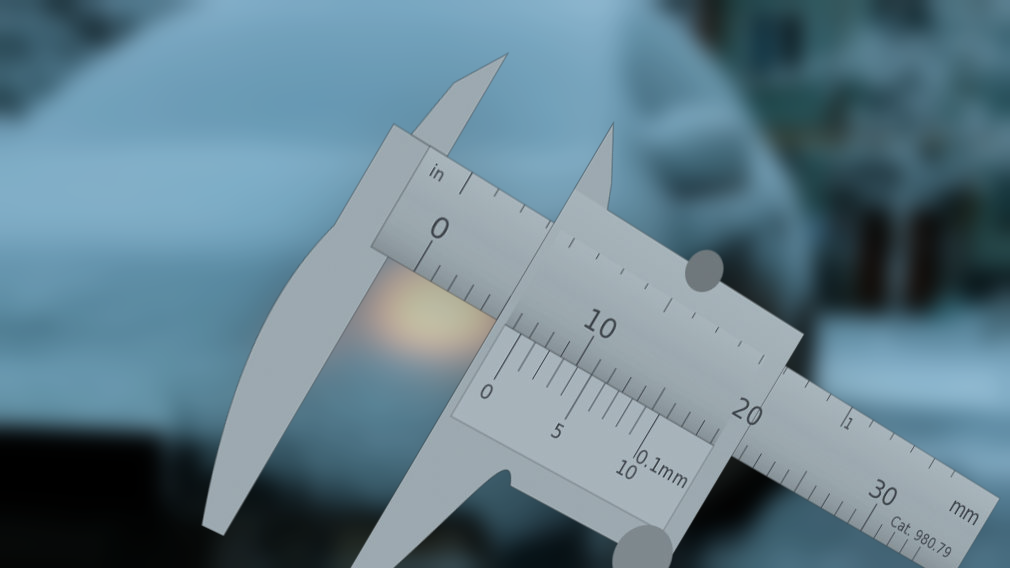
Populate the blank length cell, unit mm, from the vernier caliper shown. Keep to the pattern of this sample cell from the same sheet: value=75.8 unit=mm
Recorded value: value=6.5 unit=mm
